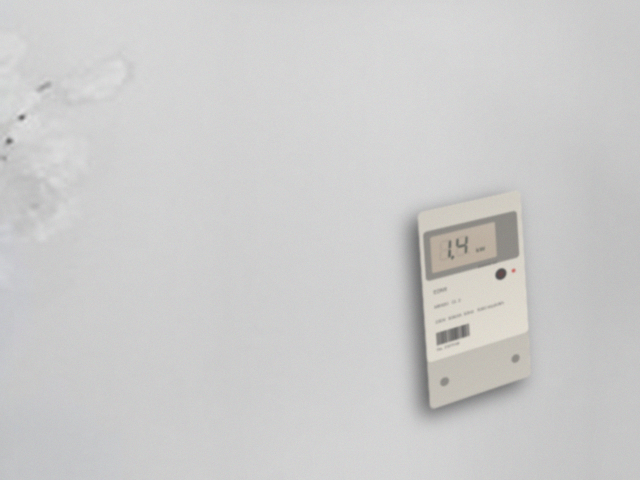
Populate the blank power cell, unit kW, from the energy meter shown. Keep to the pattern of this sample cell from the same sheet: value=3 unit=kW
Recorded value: value=1.4 unit=kW
